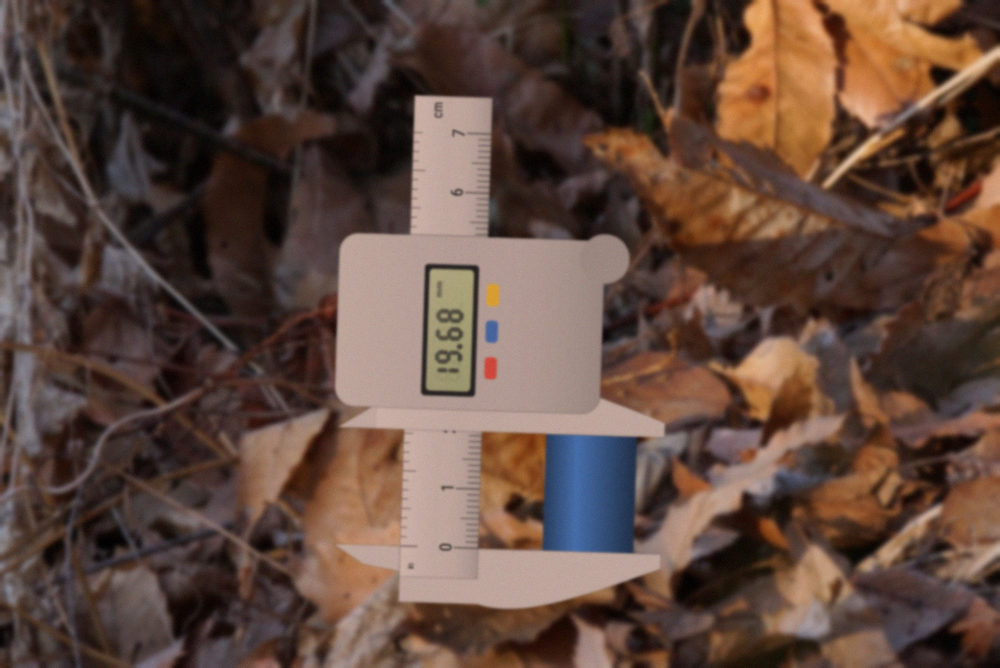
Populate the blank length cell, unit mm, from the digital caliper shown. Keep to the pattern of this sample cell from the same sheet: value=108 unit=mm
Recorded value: value=19.68 unit=mm
